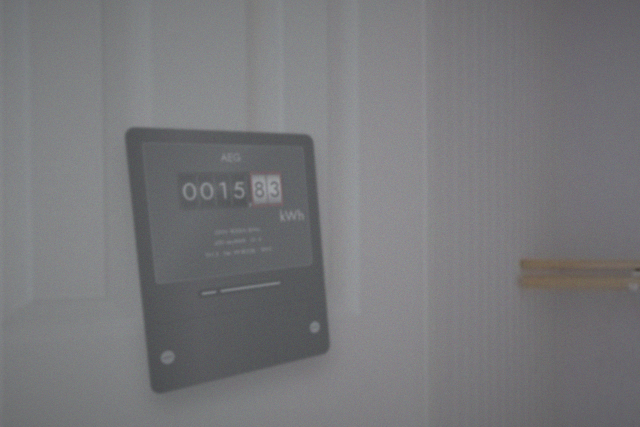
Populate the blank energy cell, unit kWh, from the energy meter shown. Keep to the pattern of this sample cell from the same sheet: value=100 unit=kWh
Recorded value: value=15.83 unit=kWh
